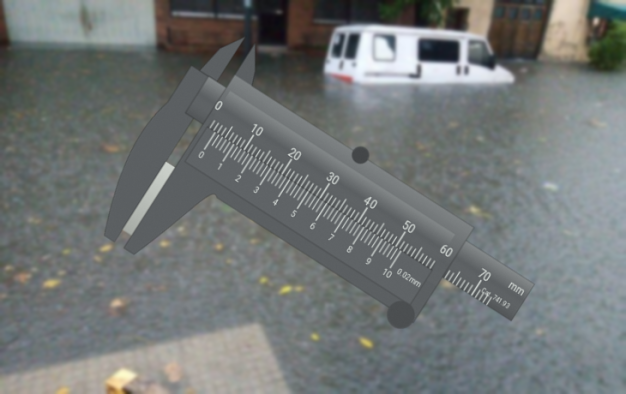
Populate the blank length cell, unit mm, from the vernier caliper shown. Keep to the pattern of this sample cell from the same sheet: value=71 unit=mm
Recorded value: value=2.5 unit=mm
